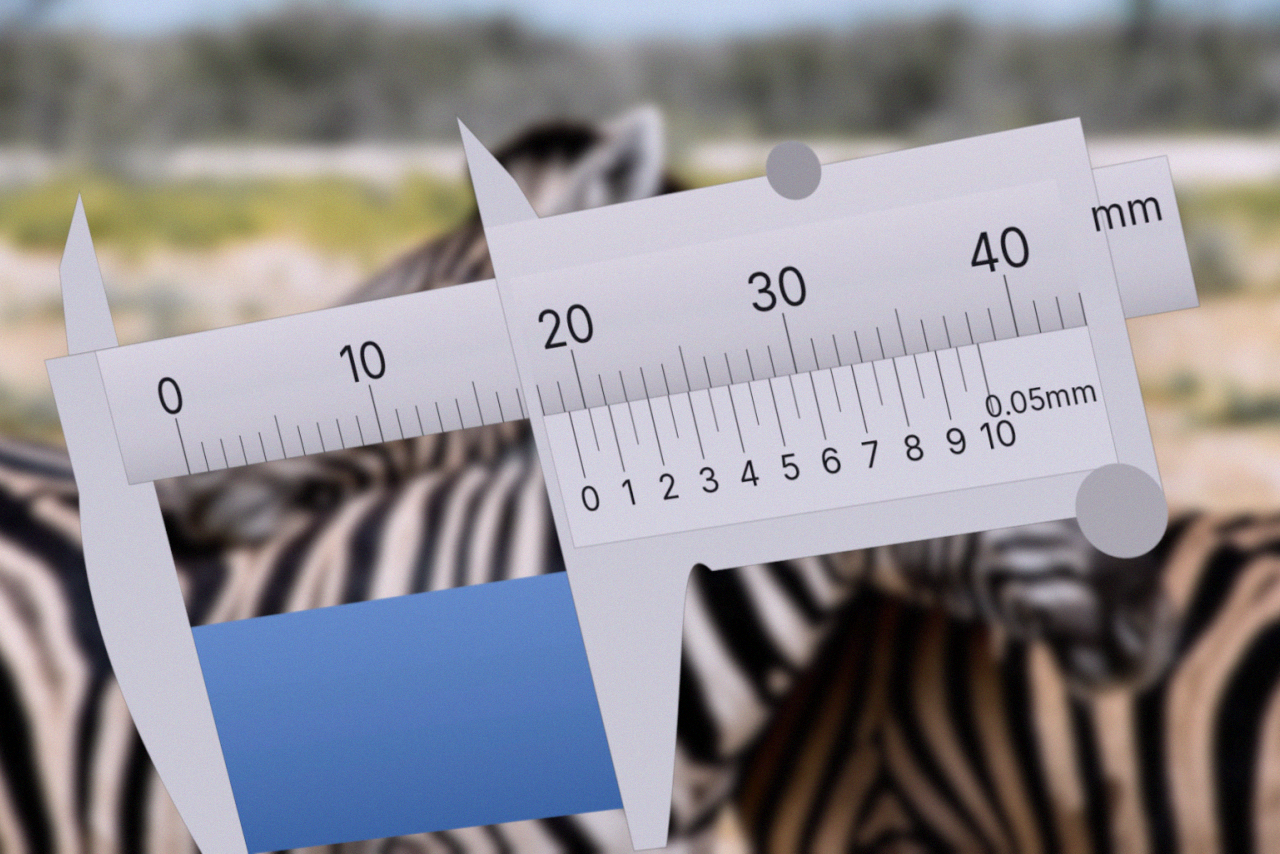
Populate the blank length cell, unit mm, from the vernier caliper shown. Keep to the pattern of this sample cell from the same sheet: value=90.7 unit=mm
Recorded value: value=19.2 unit=mm
